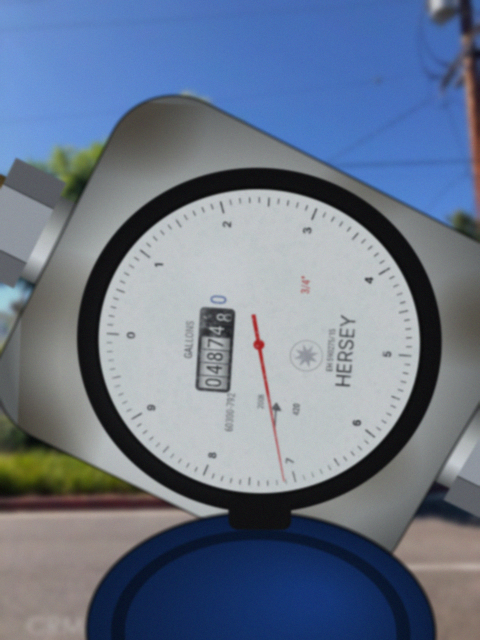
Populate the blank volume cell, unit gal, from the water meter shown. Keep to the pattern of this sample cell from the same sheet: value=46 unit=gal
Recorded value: value=487477.1 unit=gal
